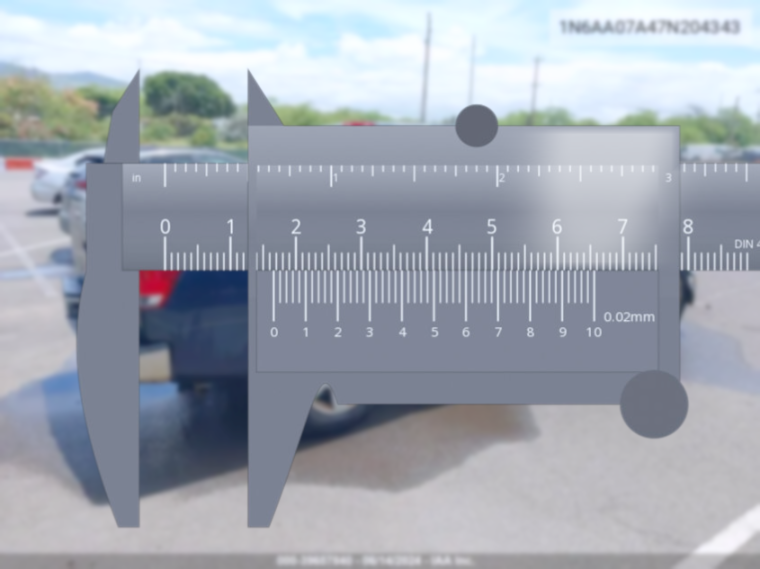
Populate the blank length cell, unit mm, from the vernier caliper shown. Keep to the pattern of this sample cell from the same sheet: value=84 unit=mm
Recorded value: value=16.6 unit=mm
